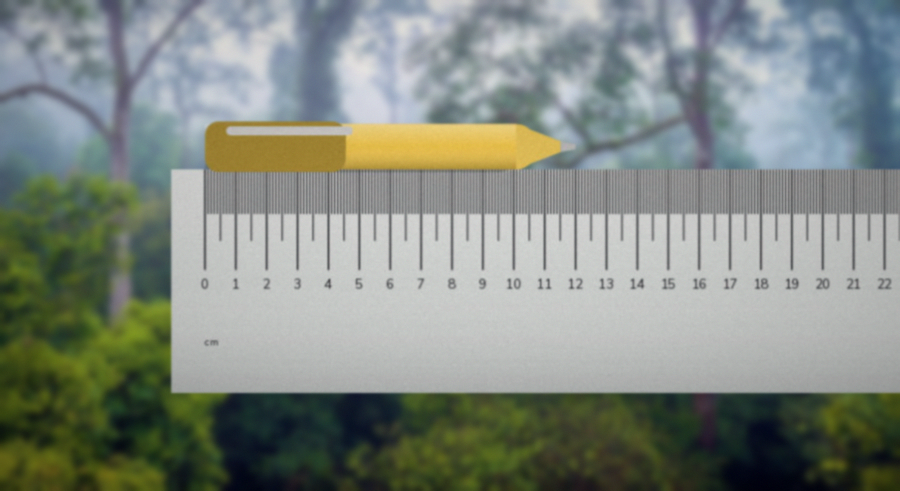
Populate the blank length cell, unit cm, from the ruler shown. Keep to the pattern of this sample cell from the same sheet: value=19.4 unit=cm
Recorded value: value=12 unit=cm
